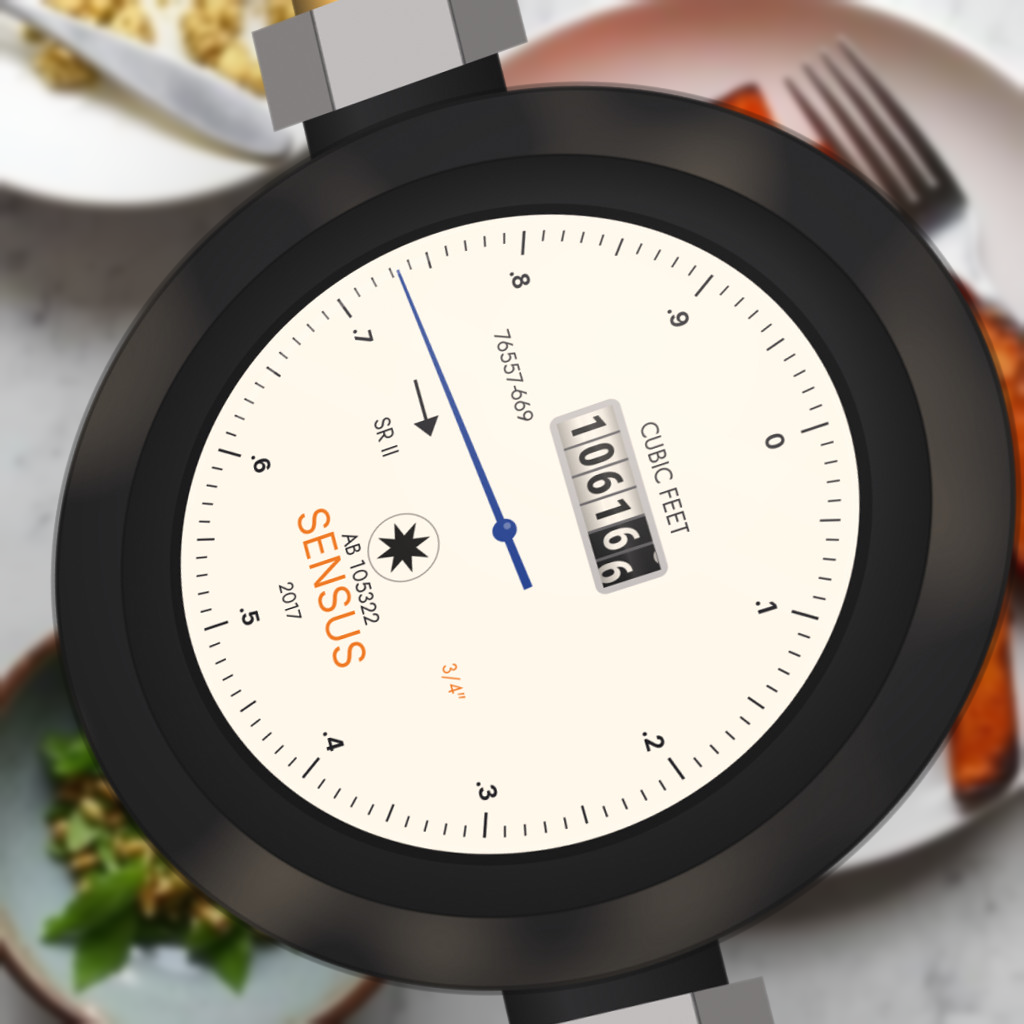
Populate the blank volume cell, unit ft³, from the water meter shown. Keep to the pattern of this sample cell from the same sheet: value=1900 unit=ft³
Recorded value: value=106165.73 unit=ft³
